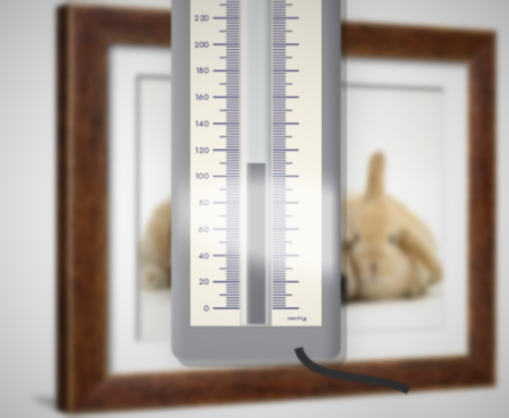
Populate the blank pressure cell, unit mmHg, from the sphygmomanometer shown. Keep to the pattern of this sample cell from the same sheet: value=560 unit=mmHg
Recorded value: value=110 unit=mmHg
